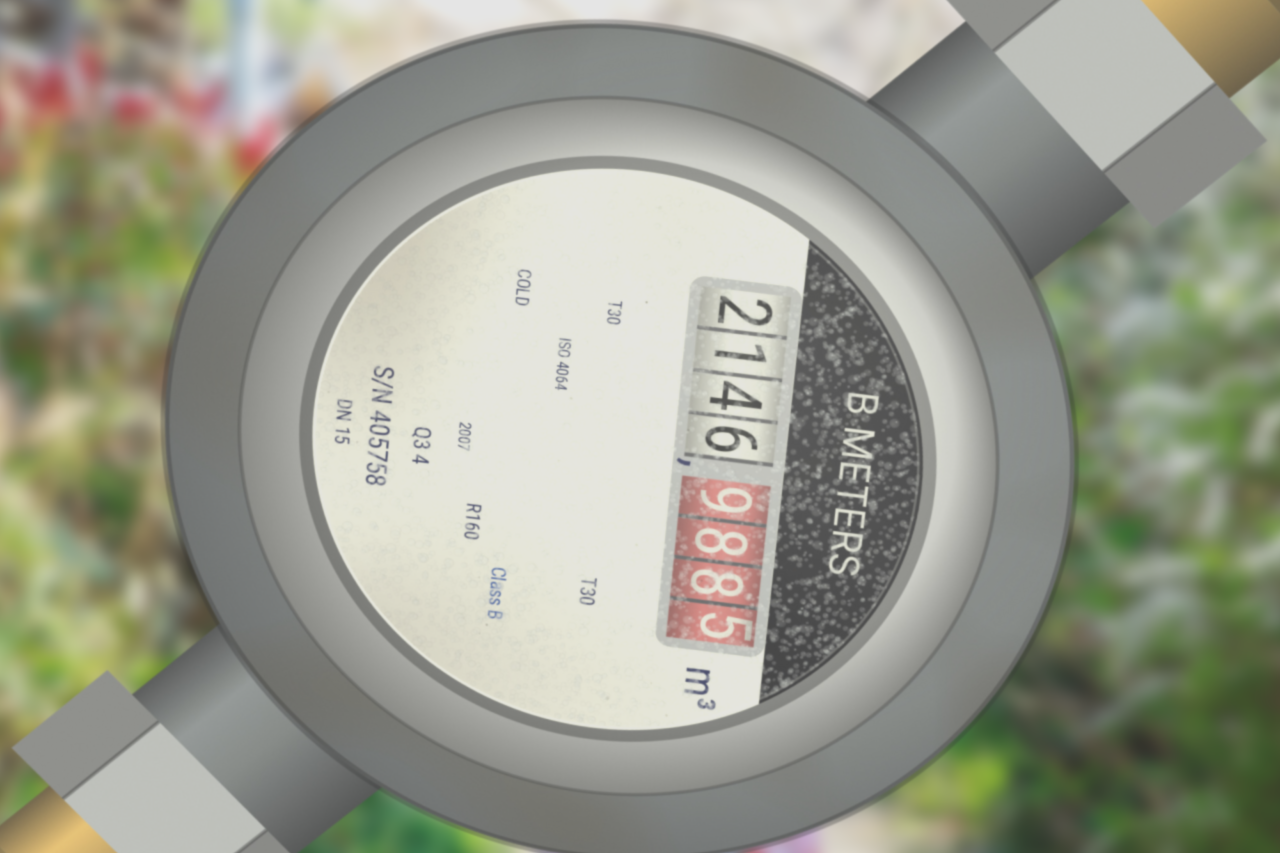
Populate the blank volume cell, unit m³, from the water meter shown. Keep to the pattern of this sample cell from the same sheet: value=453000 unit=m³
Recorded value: value=2146.9885 unit=m³
